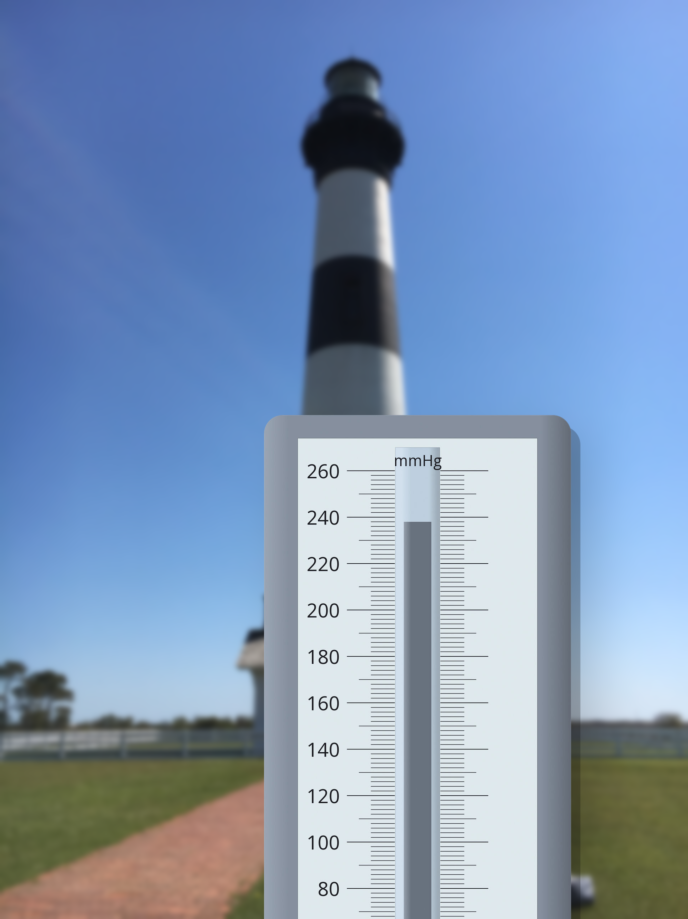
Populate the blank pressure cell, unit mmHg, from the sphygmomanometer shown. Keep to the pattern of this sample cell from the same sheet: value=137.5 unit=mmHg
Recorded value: value=238 unit=mmHg
